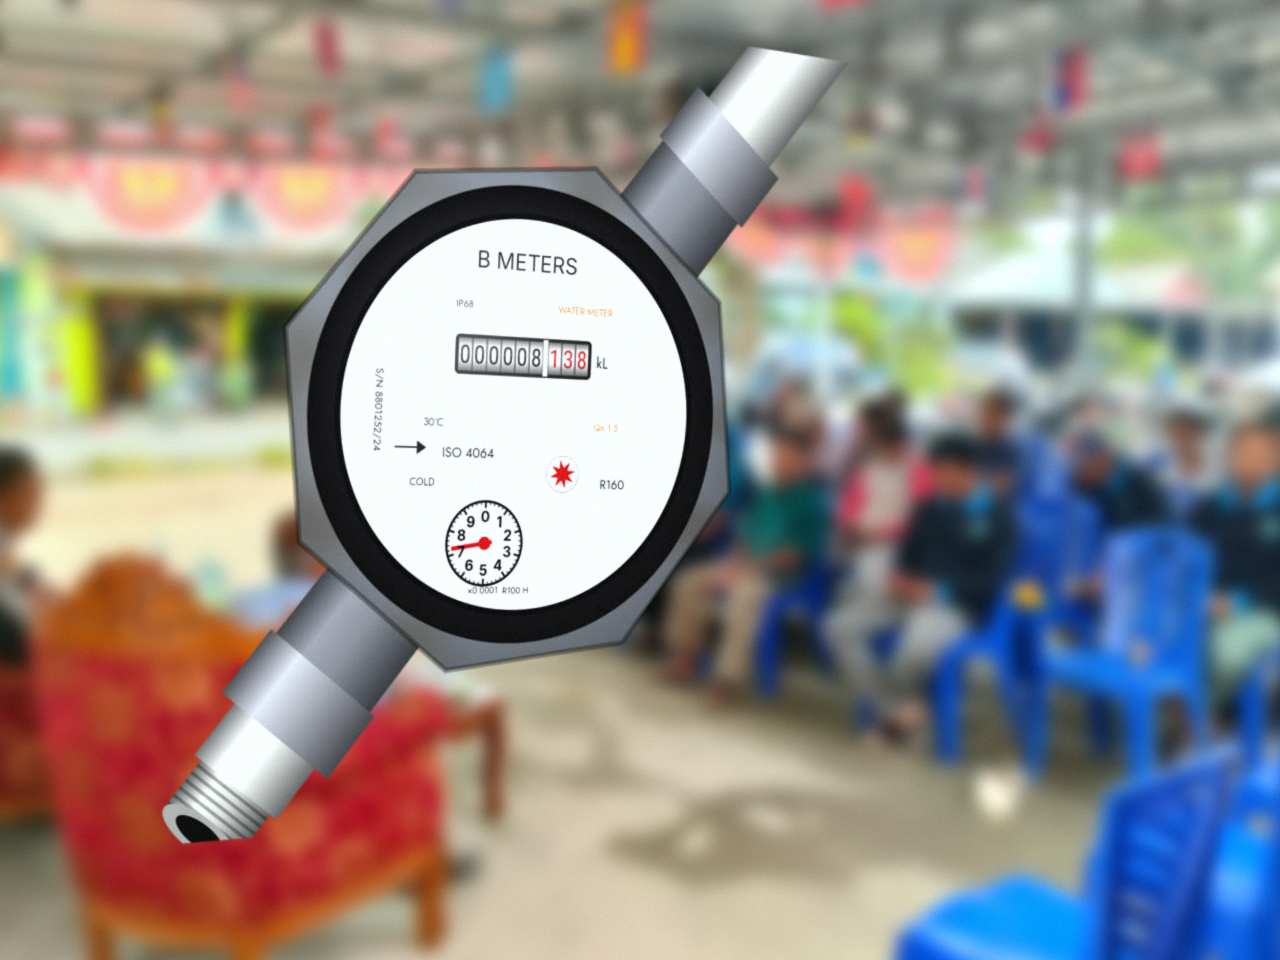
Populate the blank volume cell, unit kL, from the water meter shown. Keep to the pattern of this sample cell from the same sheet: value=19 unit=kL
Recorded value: value=8.1387 unit=kL
